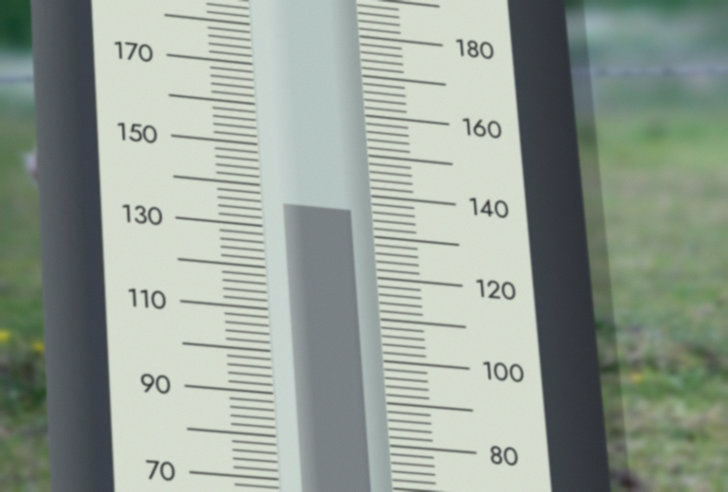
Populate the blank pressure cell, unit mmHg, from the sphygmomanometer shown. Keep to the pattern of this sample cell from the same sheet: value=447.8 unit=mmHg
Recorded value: value=136 unit=mmHg
